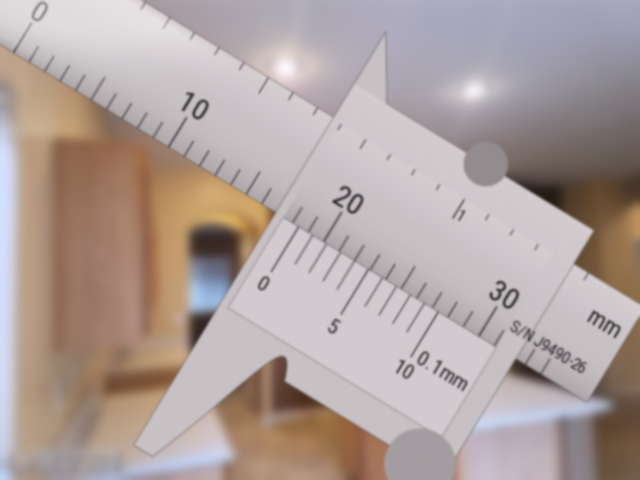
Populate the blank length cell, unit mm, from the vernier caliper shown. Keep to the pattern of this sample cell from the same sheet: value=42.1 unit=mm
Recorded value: value=18.4 unit=mm
